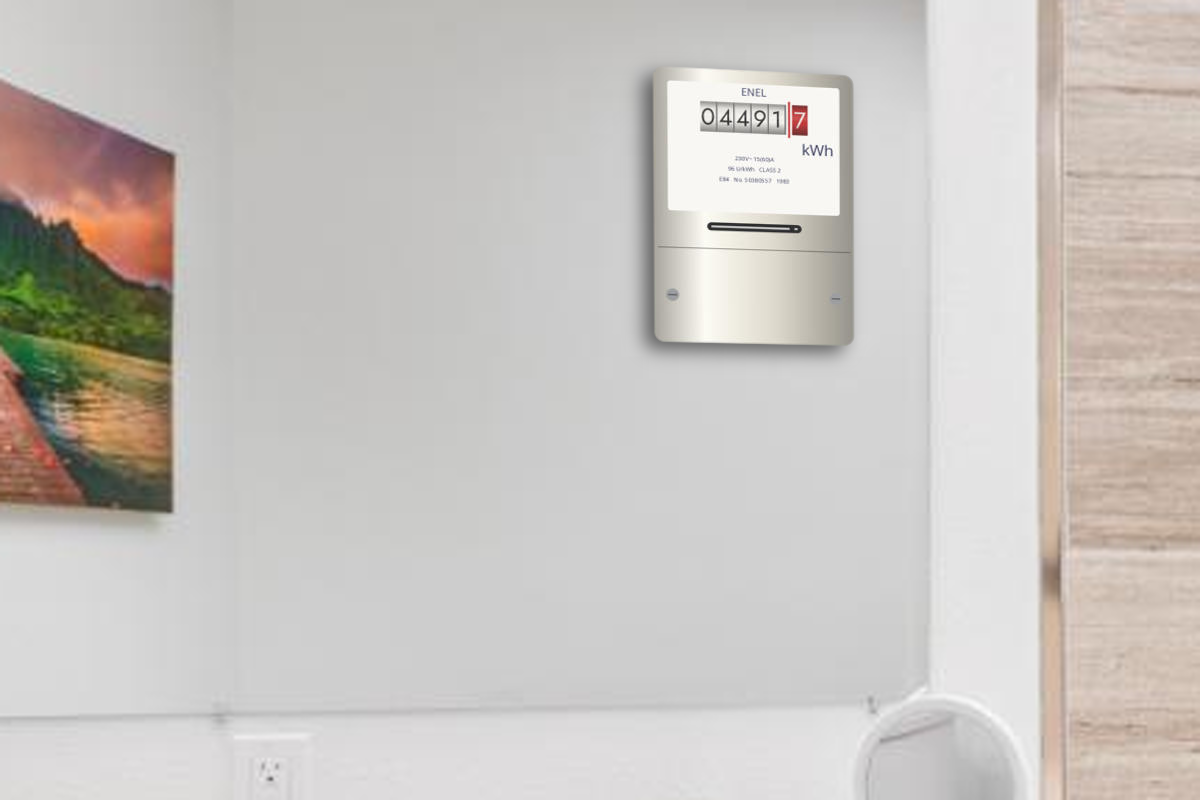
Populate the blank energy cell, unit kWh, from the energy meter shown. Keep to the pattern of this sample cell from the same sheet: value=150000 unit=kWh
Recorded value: value=4491.7 unit=kWh
